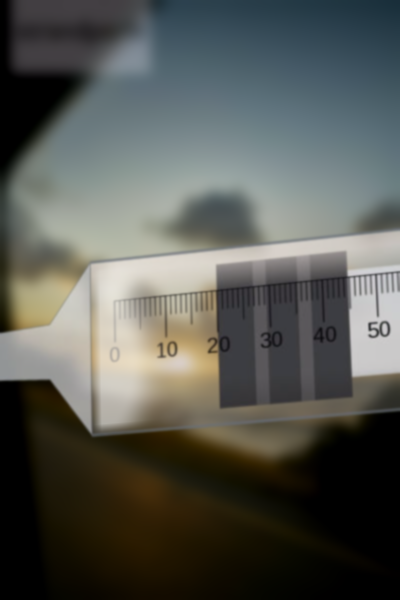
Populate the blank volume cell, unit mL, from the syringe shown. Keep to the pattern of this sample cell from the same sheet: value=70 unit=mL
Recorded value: value=20 unit=mL
